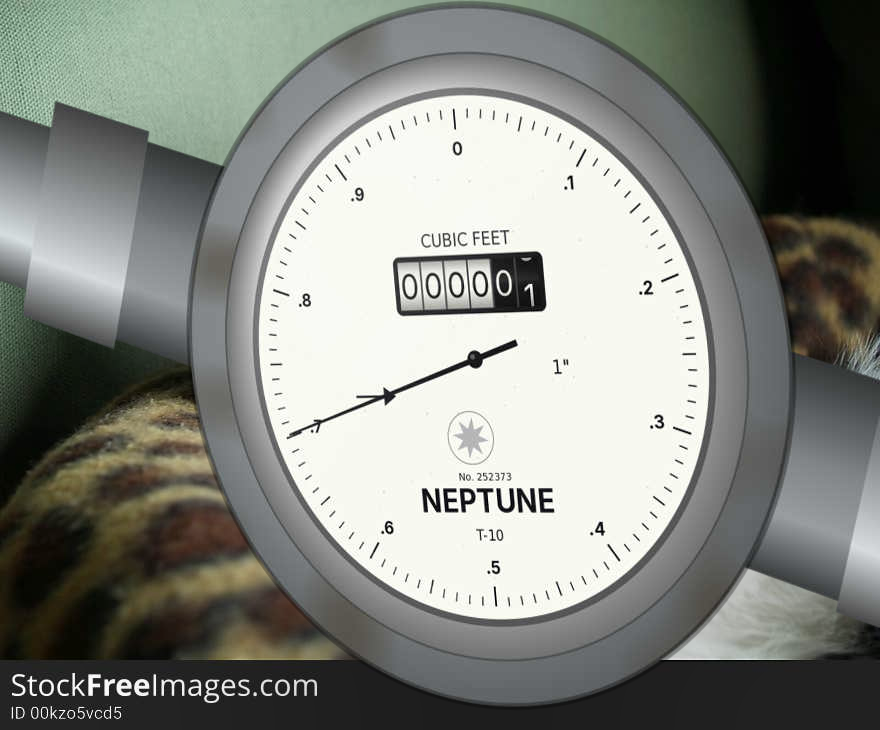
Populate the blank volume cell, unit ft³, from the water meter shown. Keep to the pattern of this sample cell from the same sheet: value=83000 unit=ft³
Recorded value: value=0.70 unit=ft³
